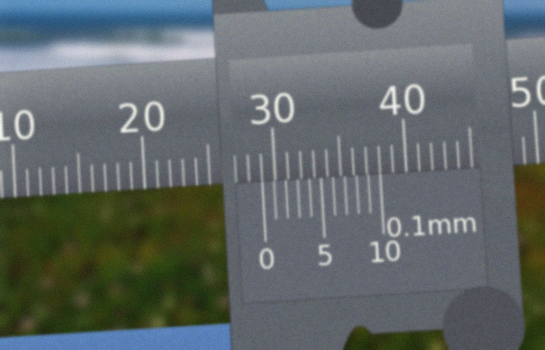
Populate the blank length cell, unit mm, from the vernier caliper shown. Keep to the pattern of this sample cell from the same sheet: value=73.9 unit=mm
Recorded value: value=29.0 unit=mm
